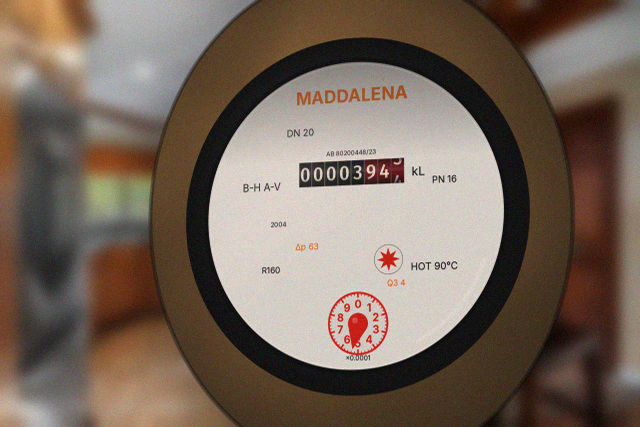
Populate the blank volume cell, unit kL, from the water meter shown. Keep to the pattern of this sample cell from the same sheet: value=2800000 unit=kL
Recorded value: value=3.9435 unit=kL
